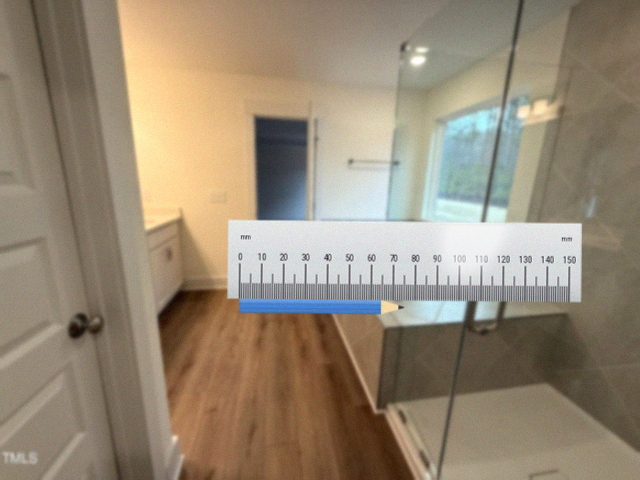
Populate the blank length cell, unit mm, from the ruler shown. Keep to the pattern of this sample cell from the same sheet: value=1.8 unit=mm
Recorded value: value=75 unit=mm
